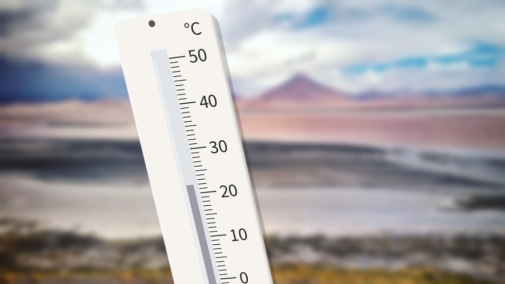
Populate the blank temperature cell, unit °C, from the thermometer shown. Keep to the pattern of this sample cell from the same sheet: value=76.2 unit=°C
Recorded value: value=22 unit=°C
